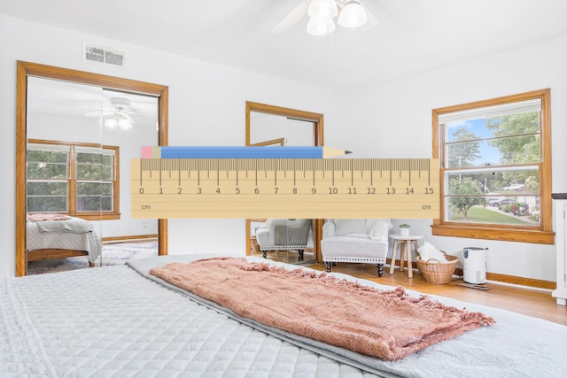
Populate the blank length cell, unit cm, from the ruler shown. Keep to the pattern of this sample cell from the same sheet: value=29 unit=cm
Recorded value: value=11 unit=cm
